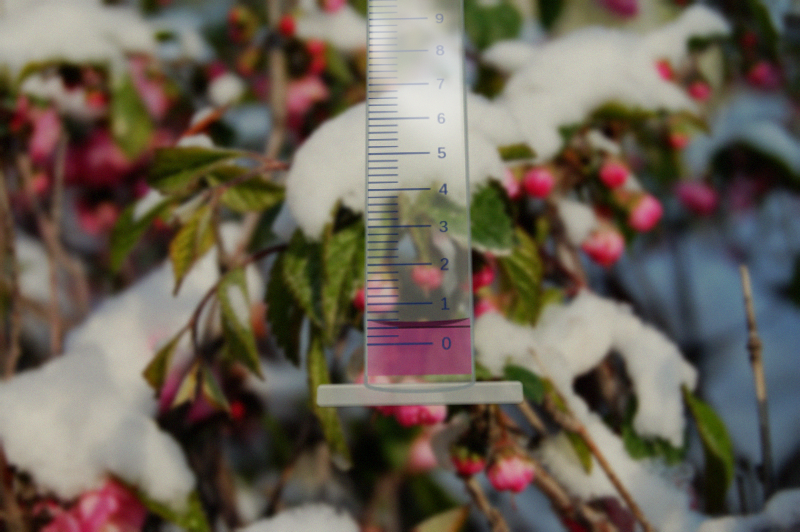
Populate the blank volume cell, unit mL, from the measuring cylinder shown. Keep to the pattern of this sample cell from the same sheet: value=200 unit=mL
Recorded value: value=0.4 unit=mL
